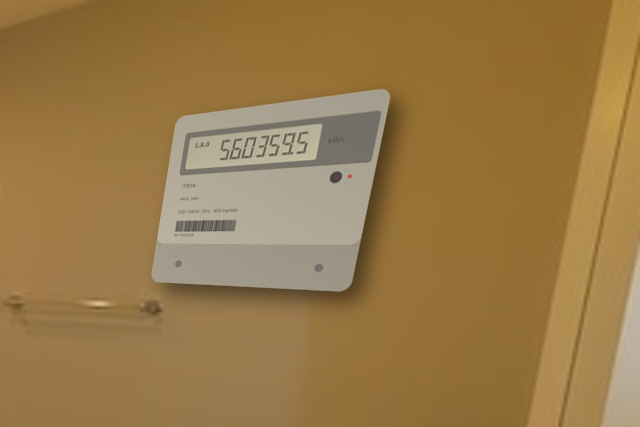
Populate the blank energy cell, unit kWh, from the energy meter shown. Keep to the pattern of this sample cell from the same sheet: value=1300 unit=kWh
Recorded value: value=560359.5 unit=kWh
